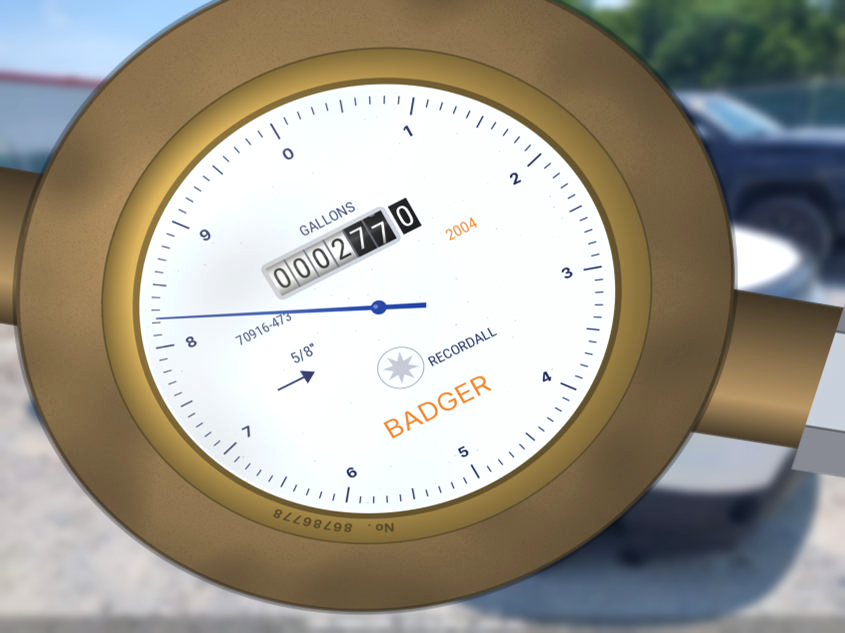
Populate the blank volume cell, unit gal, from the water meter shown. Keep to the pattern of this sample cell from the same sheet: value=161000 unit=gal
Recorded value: value=2768.2 unit=gal
